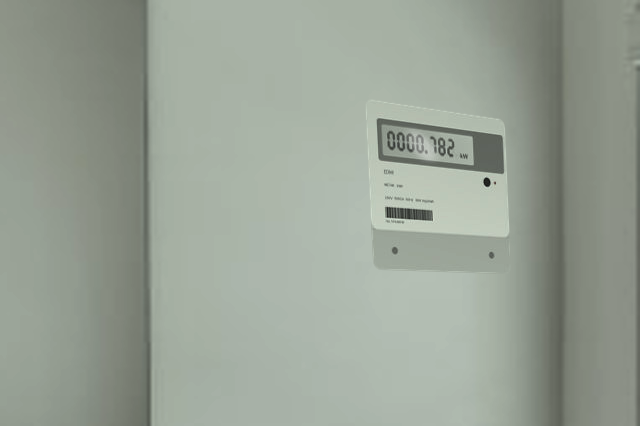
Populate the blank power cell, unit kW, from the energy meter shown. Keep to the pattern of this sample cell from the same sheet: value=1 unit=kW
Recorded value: value=0.782 unit=kW
